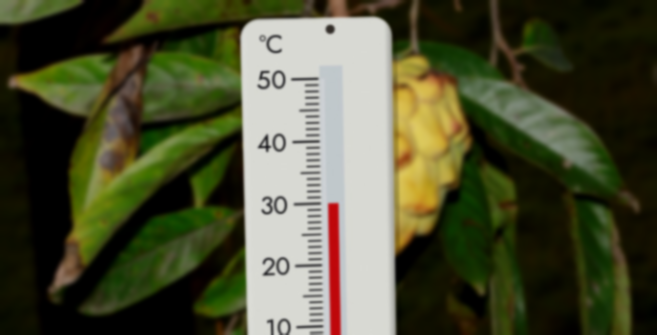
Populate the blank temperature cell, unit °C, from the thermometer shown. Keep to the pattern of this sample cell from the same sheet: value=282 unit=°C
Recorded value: value=30 unit=°C
